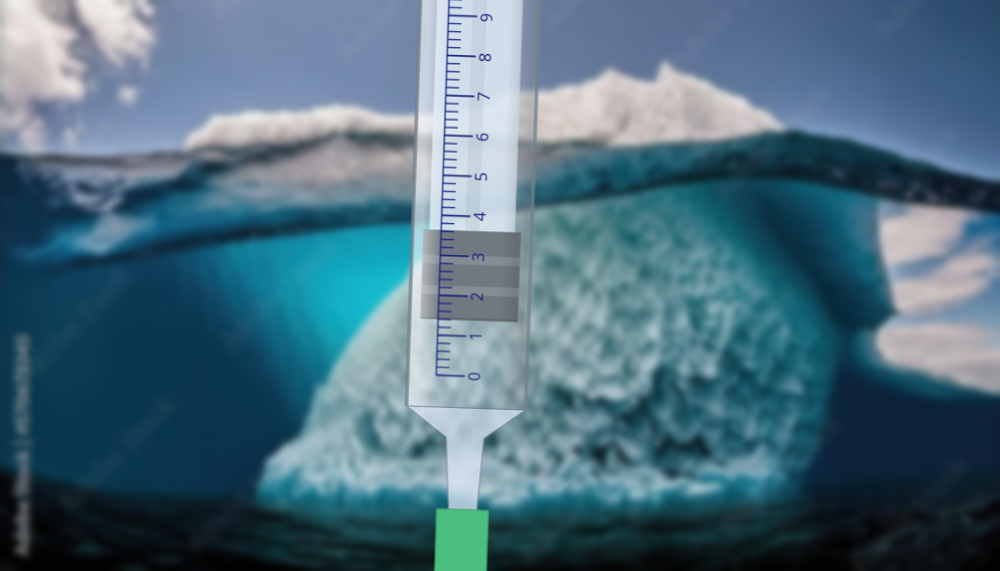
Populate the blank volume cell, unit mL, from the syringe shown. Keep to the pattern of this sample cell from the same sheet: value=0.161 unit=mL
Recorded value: value=1.4 unit=mL
